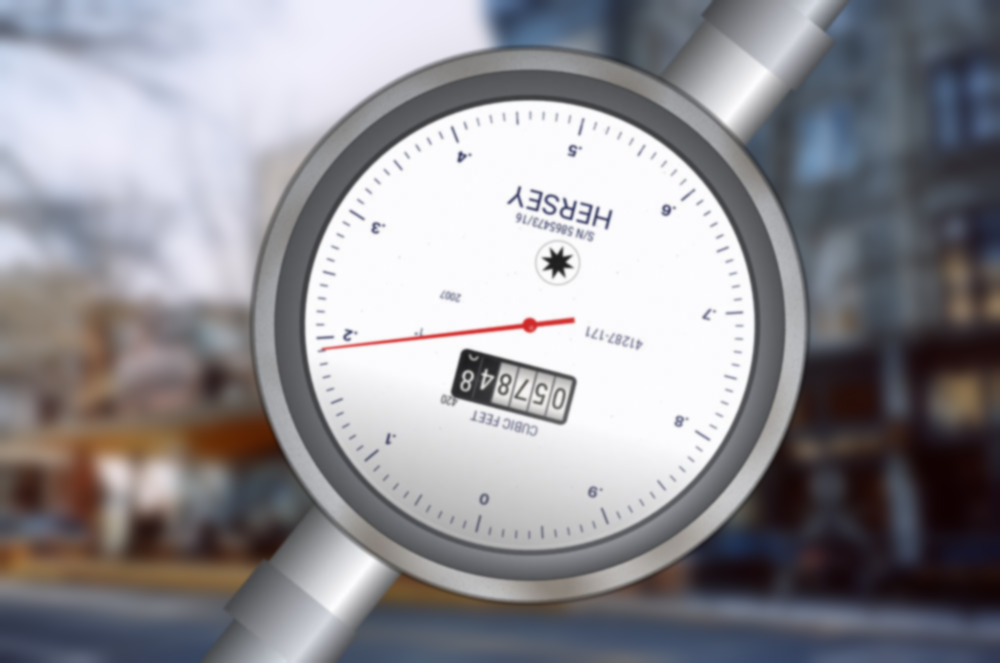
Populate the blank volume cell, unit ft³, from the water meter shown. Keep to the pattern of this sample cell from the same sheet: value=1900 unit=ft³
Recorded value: value=57848.19 unit=ft³
